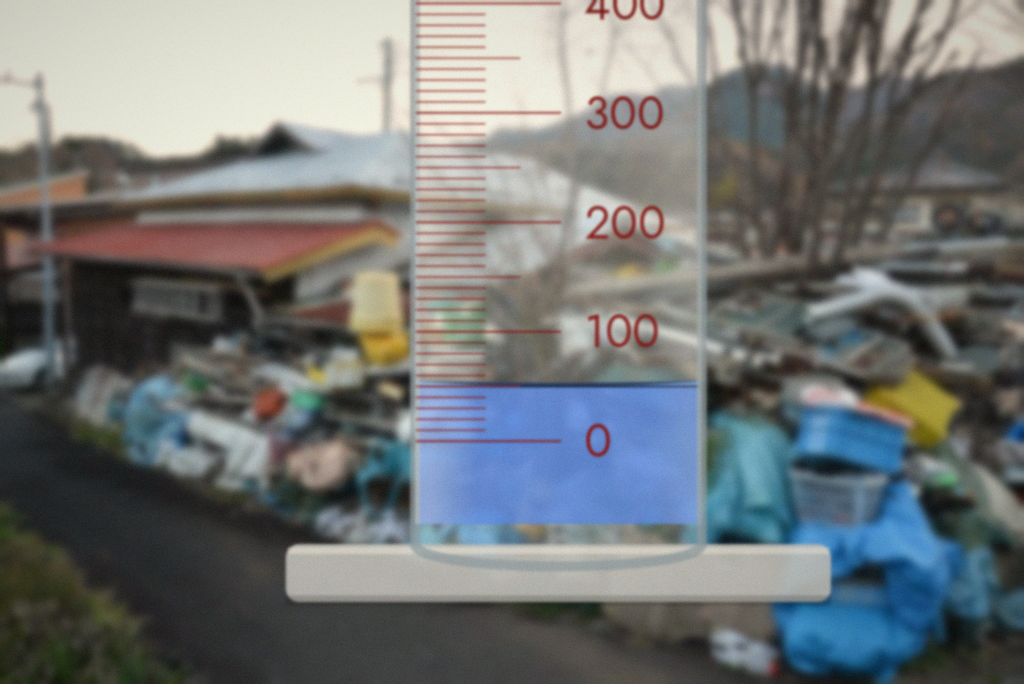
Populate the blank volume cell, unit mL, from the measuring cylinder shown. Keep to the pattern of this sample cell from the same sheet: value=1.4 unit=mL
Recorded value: value=50 unit=mL
